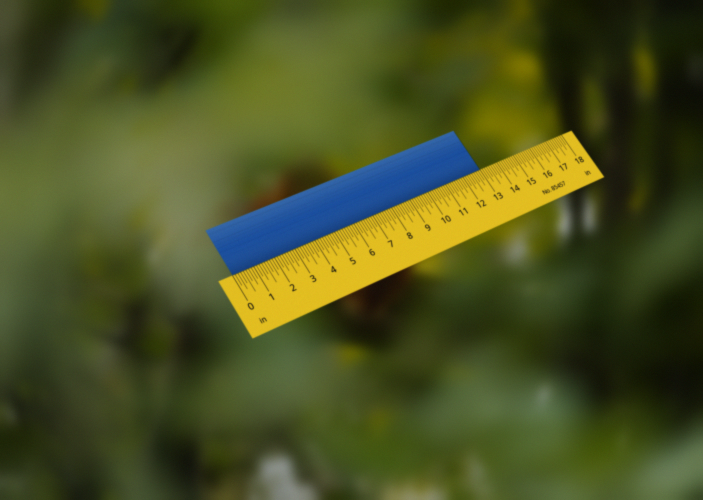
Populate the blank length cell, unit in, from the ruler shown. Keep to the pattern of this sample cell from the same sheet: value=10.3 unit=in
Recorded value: value=13 unit=in
